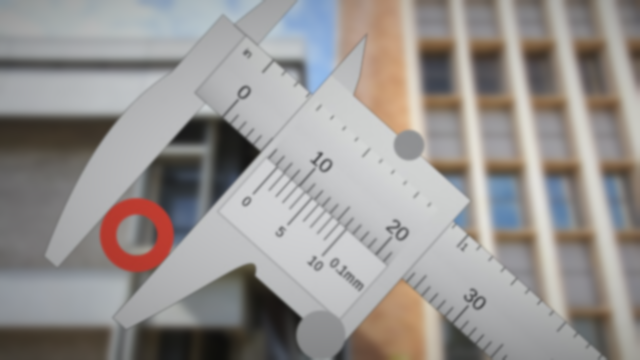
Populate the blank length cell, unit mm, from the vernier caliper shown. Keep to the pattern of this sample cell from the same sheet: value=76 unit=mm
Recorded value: value=7.2 unit=mm
